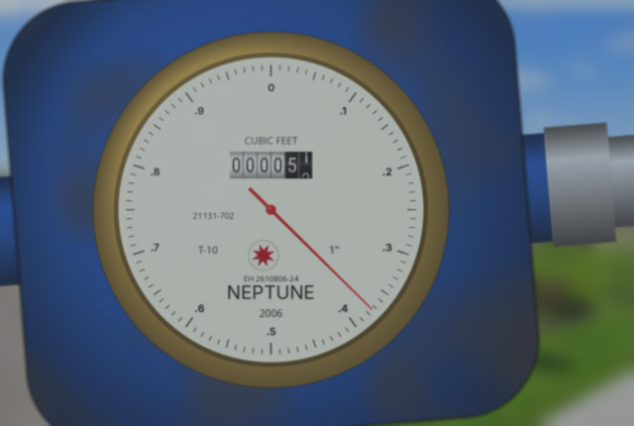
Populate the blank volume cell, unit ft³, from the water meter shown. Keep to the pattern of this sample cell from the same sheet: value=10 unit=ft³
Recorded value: value=51.37 unit=ft³
